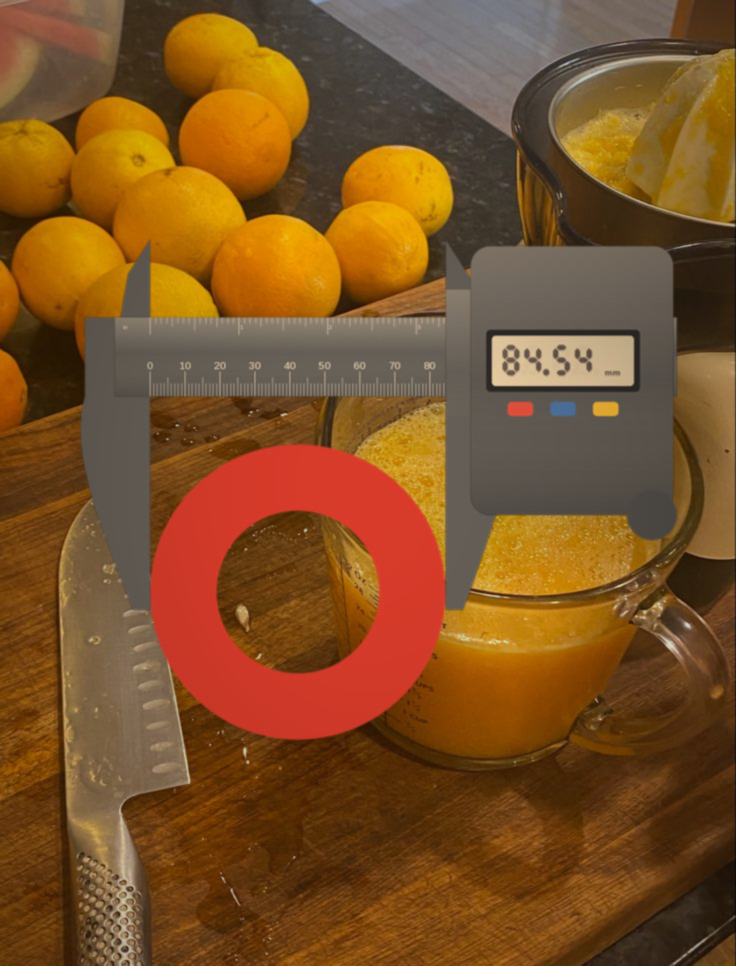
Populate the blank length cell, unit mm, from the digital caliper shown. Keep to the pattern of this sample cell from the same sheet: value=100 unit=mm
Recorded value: value=84.54 unit=mm
